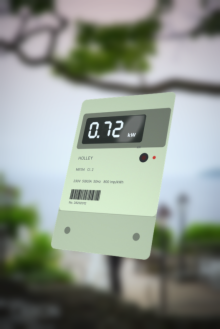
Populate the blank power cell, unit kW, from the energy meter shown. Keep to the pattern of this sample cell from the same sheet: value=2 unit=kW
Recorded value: value=0.72 unit=kW
